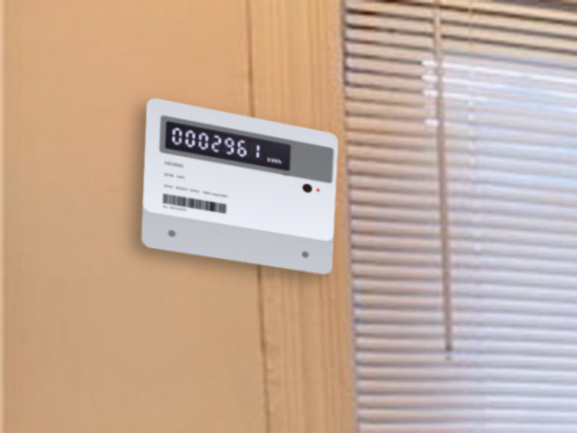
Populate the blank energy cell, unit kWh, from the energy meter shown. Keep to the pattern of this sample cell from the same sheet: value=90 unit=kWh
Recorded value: value=2961 unit=kWh
